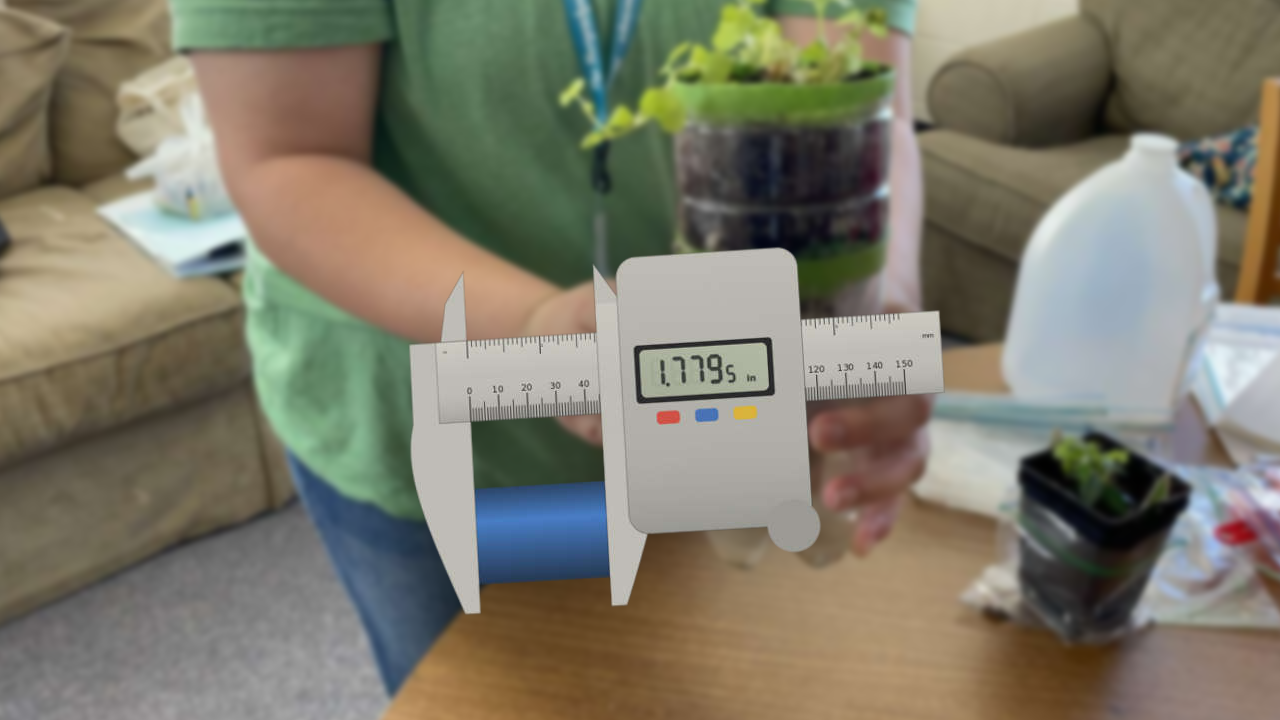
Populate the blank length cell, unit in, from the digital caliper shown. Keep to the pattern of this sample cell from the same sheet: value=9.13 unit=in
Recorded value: value=1.7795 unit=in
